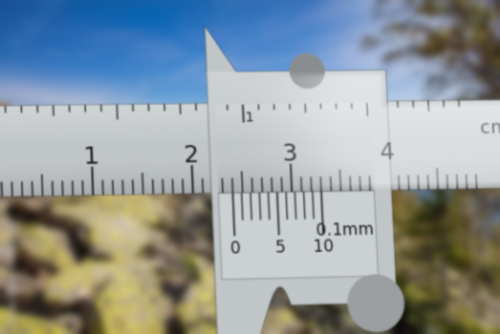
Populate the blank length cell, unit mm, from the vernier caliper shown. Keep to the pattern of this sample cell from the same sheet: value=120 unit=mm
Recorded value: value=24.0 unit=mm
